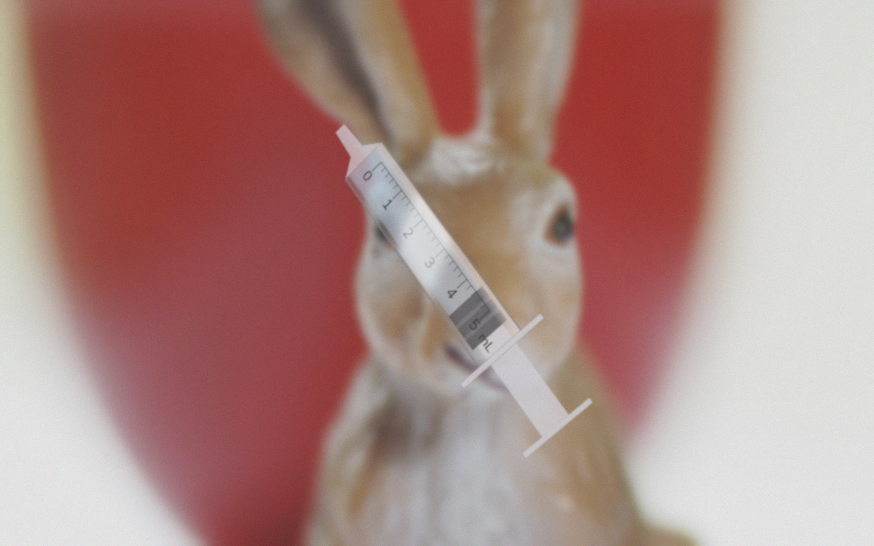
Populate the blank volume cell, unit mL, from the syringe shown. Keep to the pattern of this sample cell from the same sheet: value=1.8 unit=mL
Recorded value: value=4.4 unit=mL
